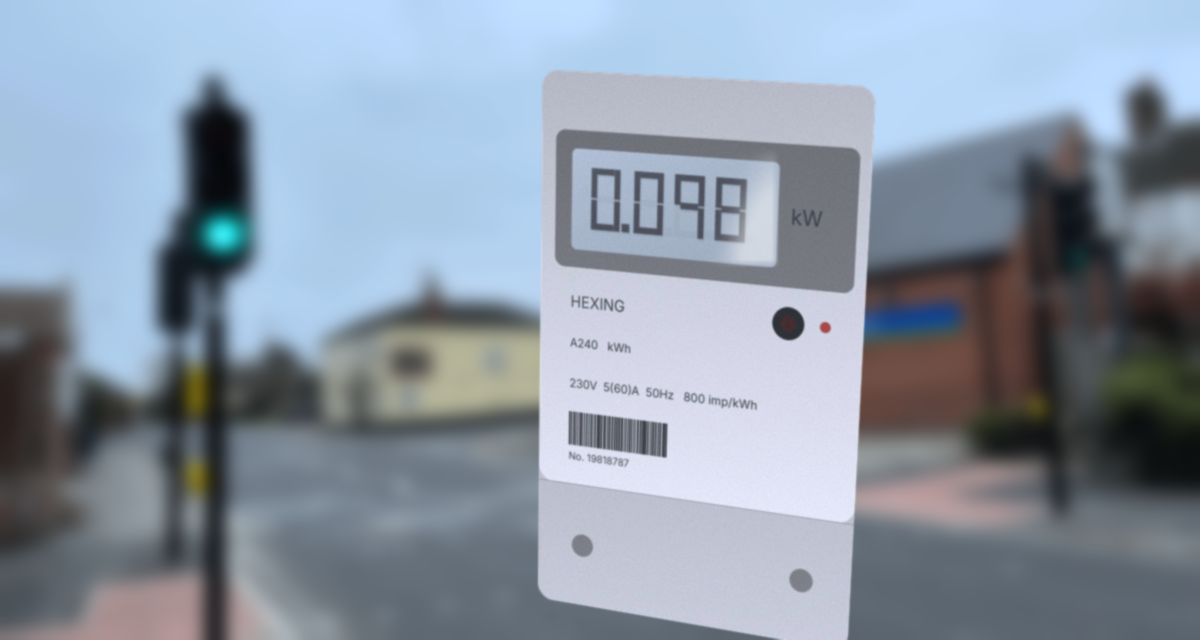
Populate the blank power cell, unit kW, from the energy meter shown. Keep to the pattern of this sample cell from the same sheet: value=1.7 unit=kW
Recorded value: value=0.098 unit=kW
